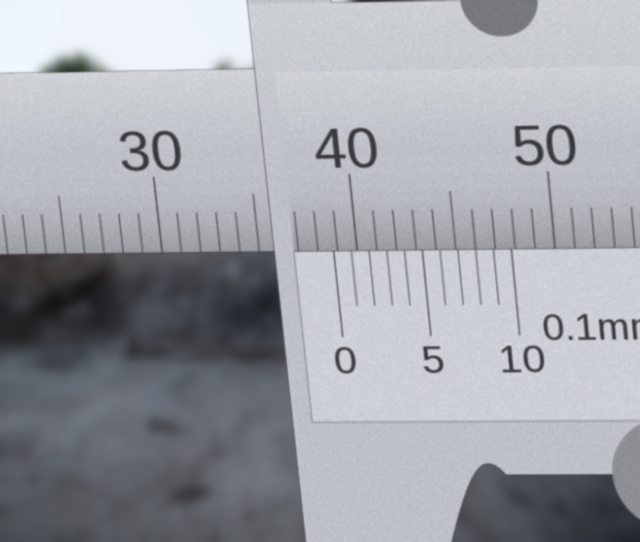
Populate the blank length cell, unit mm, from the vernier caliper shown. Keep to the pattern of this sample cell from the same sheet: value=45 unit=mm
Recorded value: value=38.8 unit=mm
